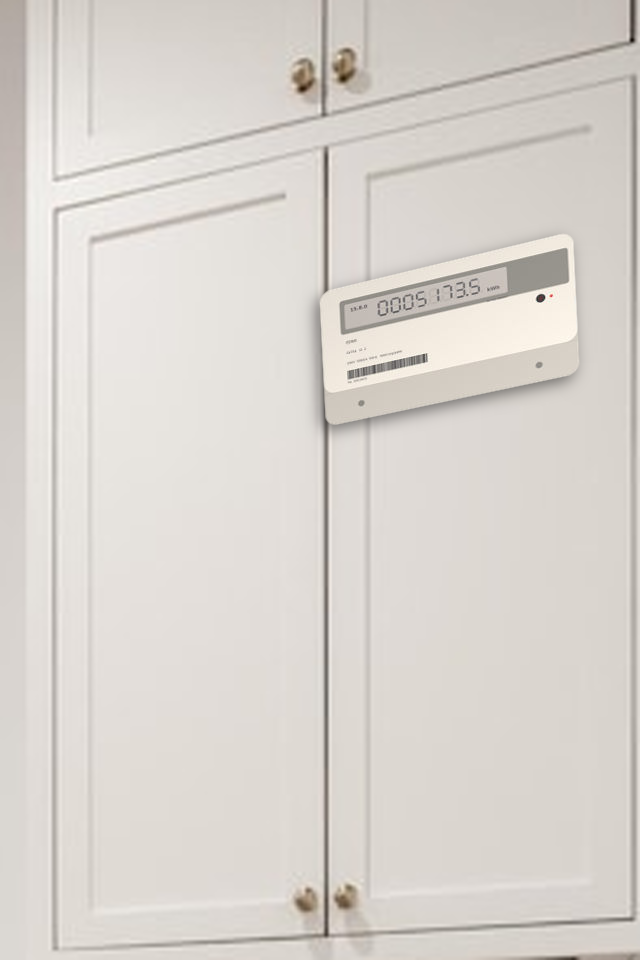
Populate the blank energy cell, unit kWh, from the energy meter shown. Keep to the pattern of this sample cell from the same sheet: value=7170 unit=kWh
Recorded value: value=5173.5 unit=kWh
